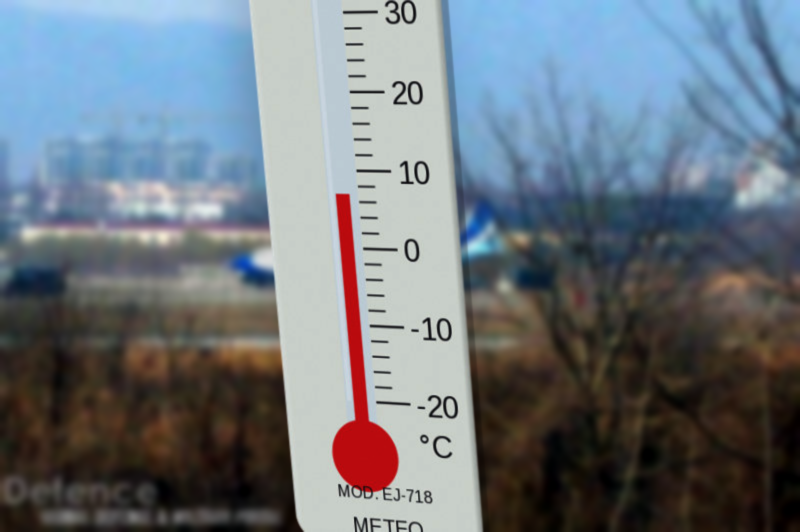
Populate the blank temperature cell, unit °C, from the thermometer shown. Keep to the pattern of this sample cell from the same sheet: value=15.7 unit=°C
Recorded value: value=7 unit=°C
